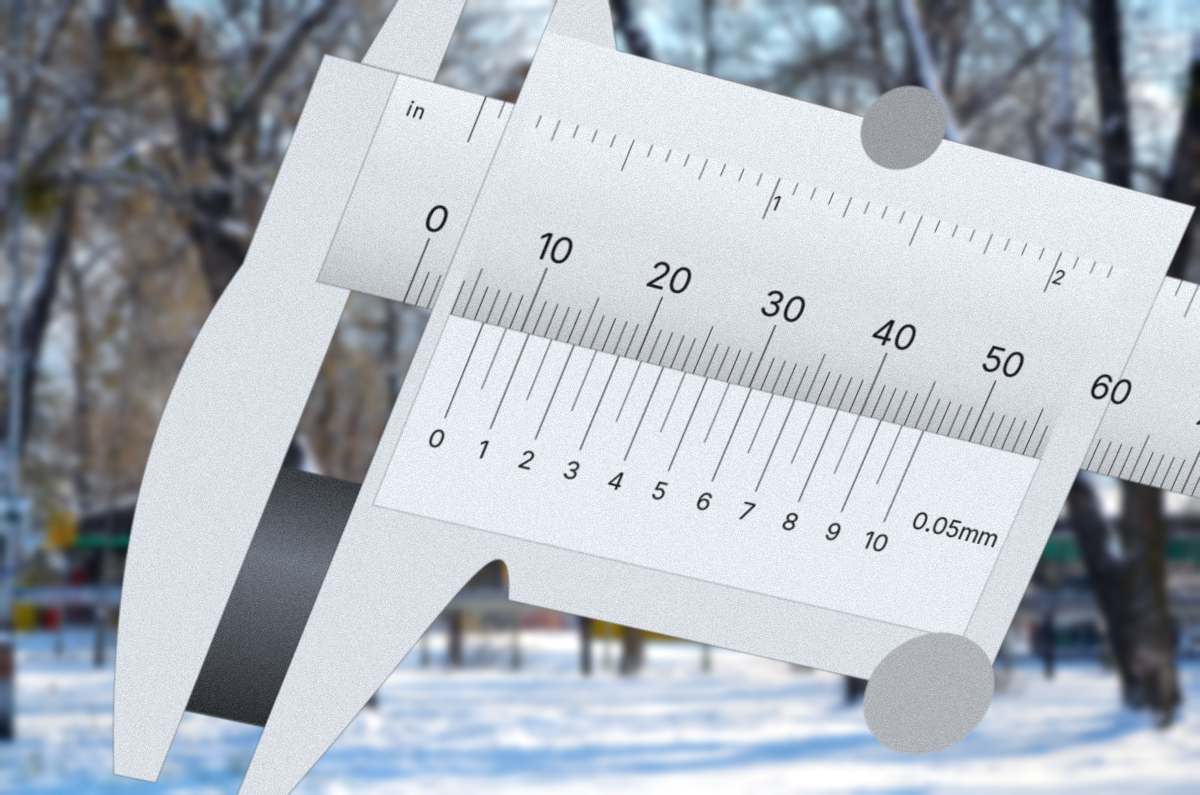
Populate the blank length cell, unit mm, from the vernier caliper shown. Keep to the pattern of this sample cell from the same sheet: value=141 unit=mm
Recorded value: value=6.8 unit=mm
